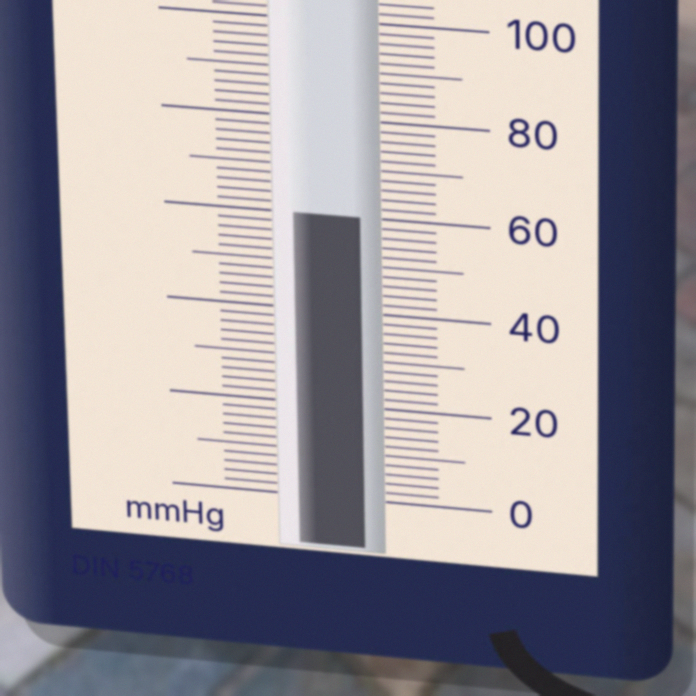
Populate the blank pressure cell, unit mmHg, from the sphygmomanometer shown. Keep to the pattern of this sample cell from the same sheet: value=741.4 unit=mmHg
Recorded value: value=60 unit=mmHg
